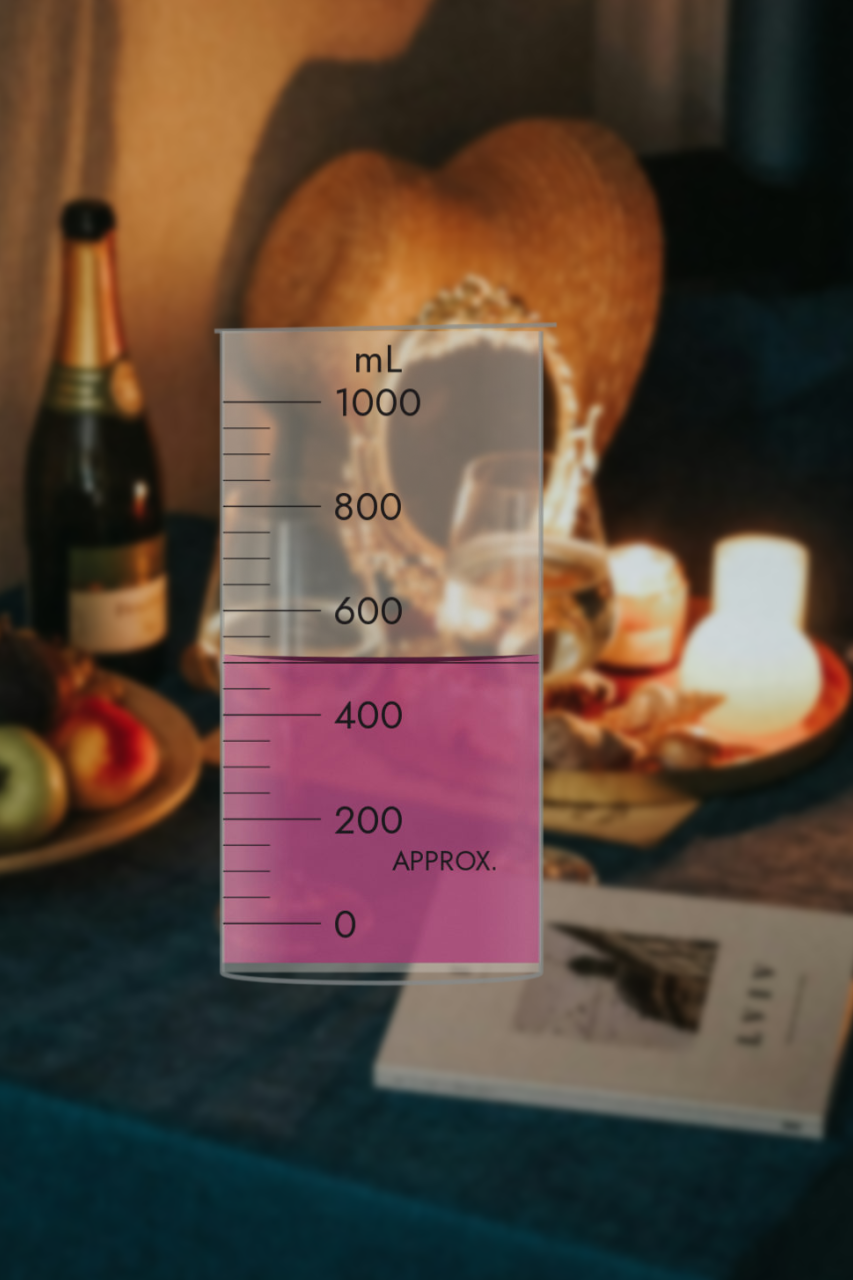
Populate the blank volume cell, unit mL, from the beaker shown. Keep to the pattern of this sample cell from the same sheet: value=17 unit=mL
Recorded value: value=500 unit=mL
